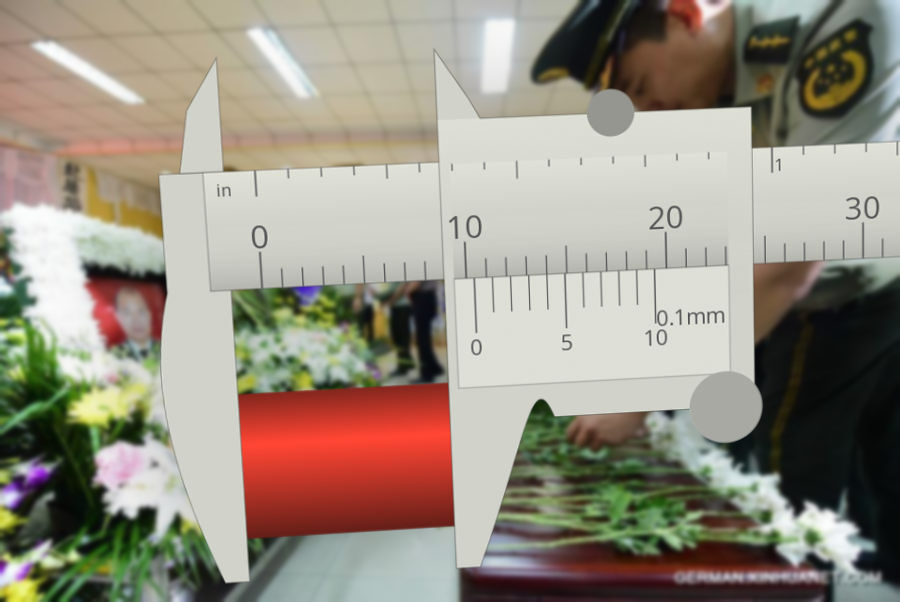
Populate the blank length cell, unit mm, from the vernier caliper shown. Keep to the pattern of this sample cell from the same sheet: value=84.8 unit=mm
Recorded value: value=10.4 unit=mm
